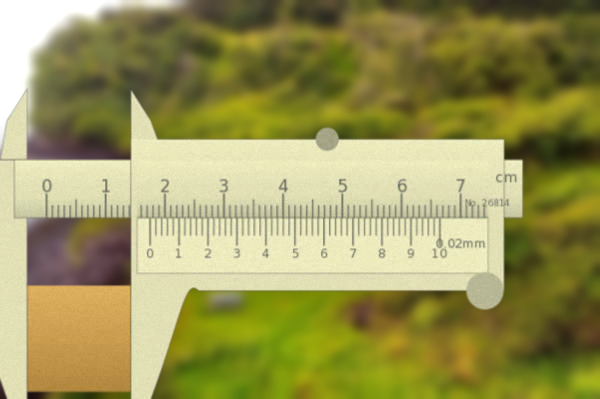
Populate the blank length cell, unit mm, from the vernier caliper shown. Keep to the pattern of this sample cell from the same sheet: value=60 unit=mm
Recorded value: value=17.5 unit=mm
